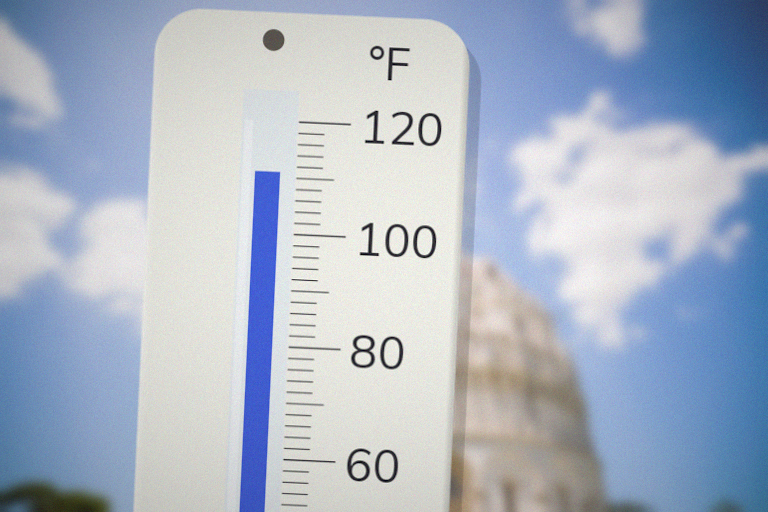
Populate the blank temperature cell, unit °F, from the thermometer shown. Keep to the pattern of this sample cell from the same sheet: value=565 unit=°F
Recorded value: value=111 unit=°F
